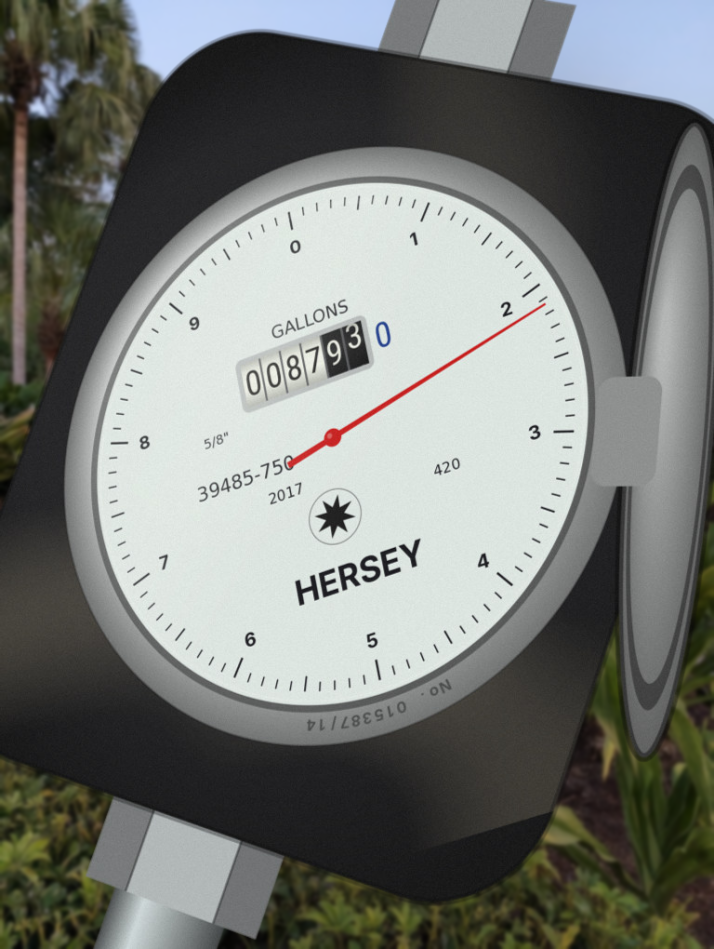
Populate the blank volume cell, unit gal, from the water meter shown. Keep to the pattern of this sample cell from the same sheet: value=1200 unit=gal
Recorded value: value=87932.1 unit=gal
